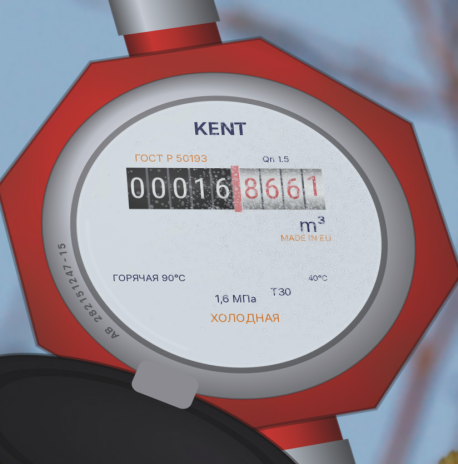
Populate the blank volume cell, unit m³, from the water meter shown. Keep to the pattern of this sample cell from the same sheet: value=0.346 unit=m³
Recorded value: value=16.8661 unit=m³
